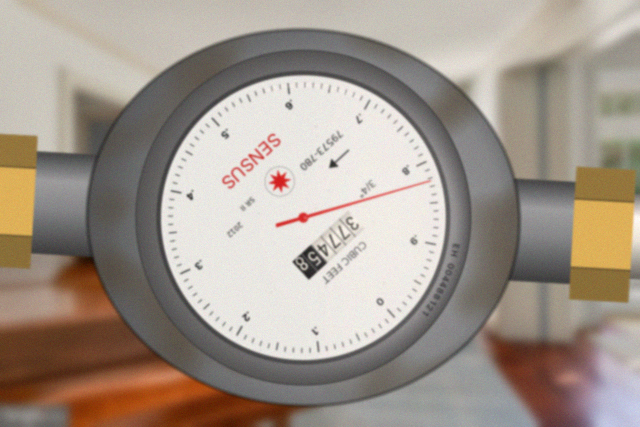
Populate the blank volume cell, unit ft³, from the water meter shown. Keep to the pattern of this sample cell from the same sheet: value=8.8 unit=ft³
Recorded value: value=377457.82 unit=ft³
